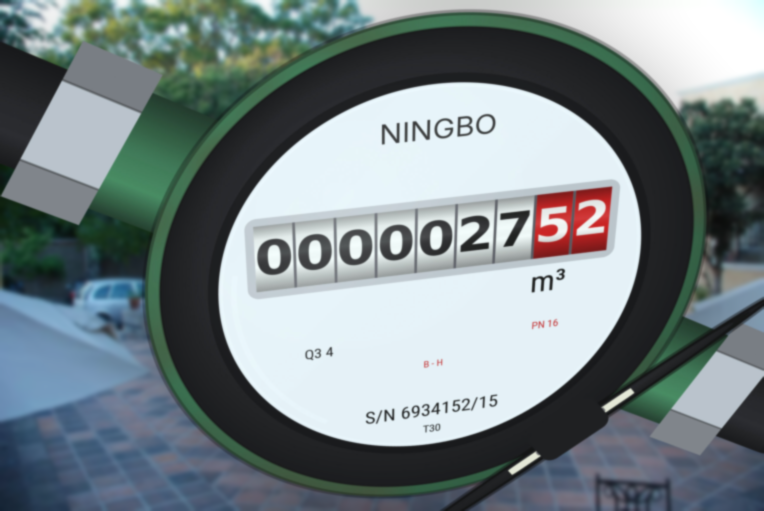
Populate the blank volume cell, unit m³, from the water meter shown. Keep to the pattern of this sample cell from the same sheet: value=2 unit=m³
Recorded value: value=27.52 unit=m³
